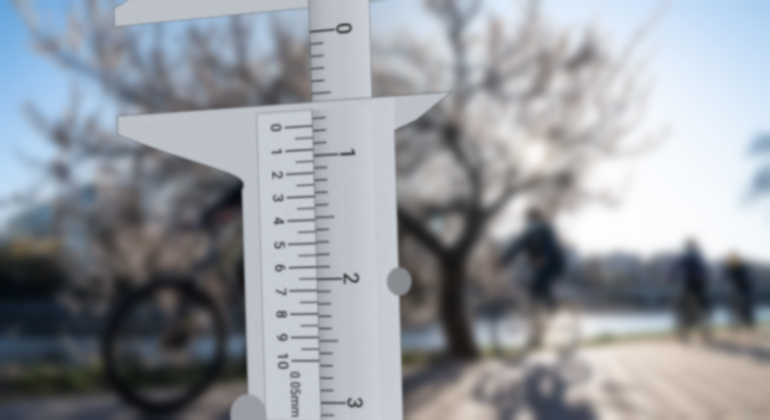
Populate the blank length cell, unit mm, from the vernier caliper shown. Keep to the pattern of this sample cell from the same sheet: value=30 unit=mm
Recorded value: value=7.6 unit=mm
